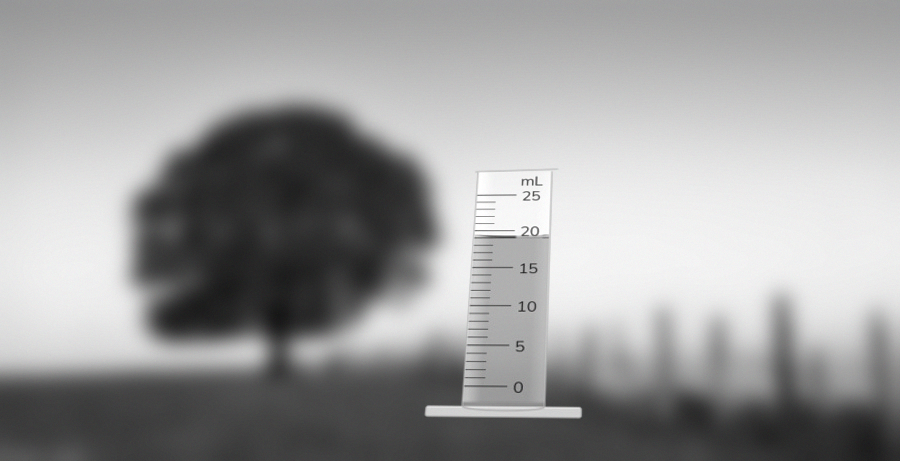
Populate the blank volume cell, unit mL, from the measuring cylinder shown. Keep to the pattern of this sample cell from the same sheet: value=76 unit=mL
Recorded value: value=19 unit=mL
